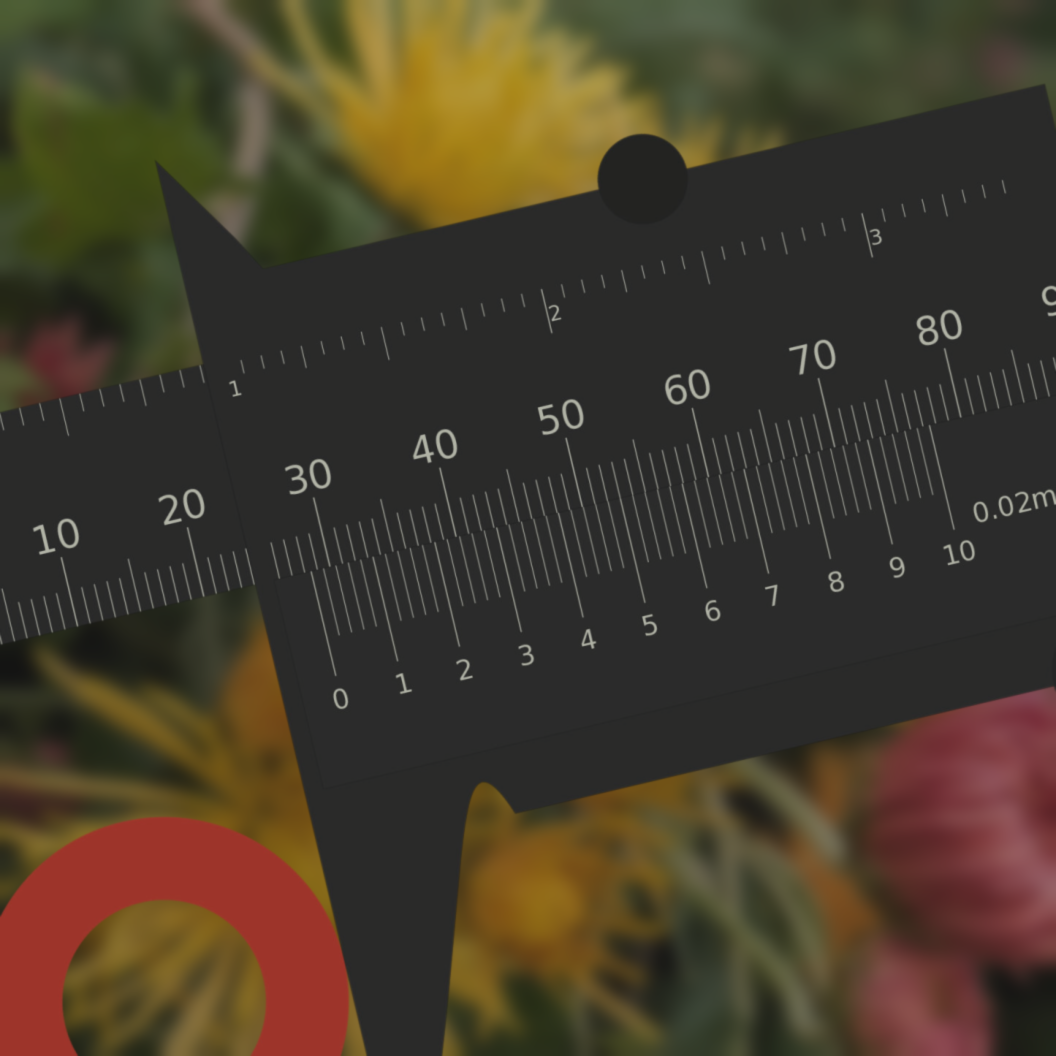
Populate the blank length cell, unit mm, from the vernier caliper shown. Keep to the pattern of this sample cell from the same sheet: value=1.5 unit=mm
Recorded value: value=28.5 unit=mm
